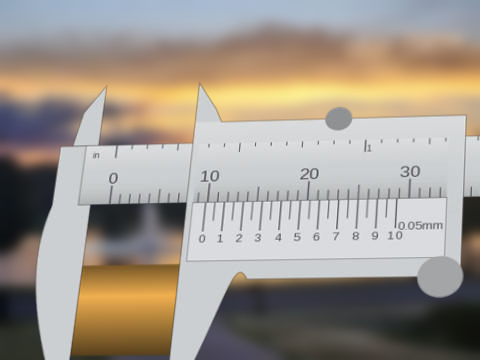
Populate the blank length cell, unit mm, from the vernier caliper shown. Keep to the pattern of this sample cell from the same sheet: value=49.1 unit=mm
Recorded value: value=9.8 unit=mm
